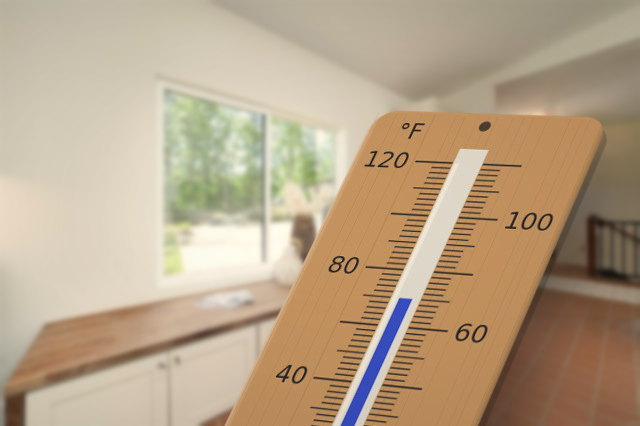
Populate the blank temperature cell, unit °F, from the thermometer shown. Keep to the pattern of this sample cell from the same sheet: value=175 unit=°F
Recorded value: value=70 unit=°F
